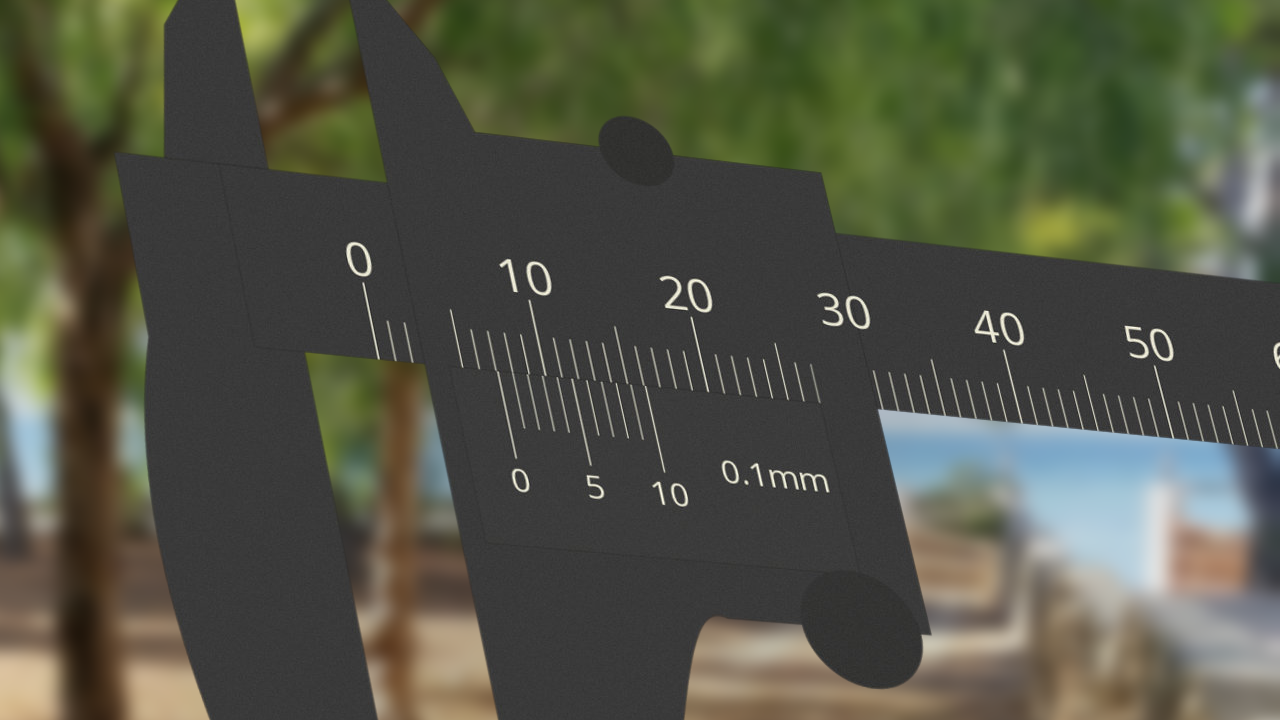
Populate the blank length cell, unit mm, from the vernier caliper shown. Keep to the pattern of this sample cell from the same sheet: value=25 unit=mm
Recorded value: value=7.1 unit=mm
